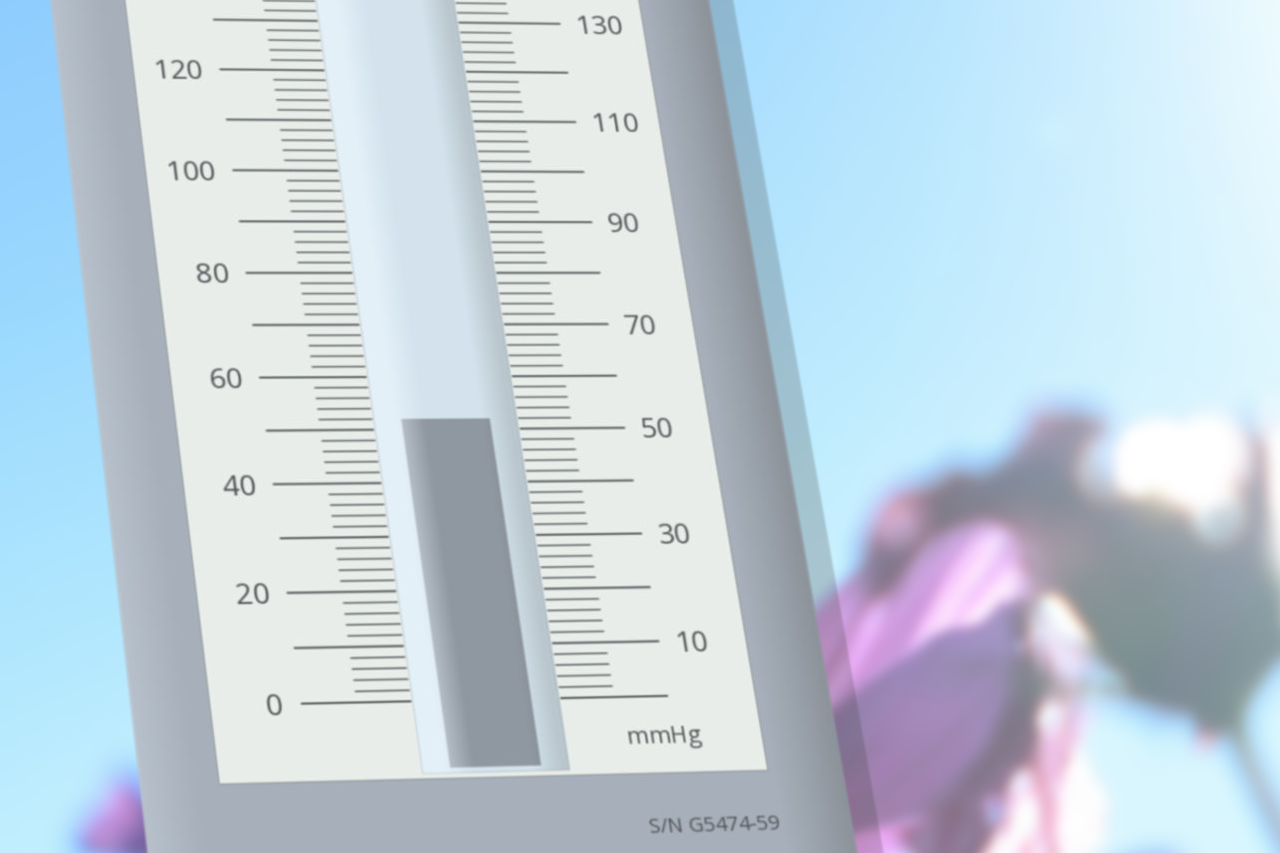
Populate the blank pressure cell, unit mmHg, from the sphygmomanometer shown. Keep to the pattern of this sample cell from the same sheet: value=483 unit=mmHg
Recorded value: value=52 unit=mmHg
